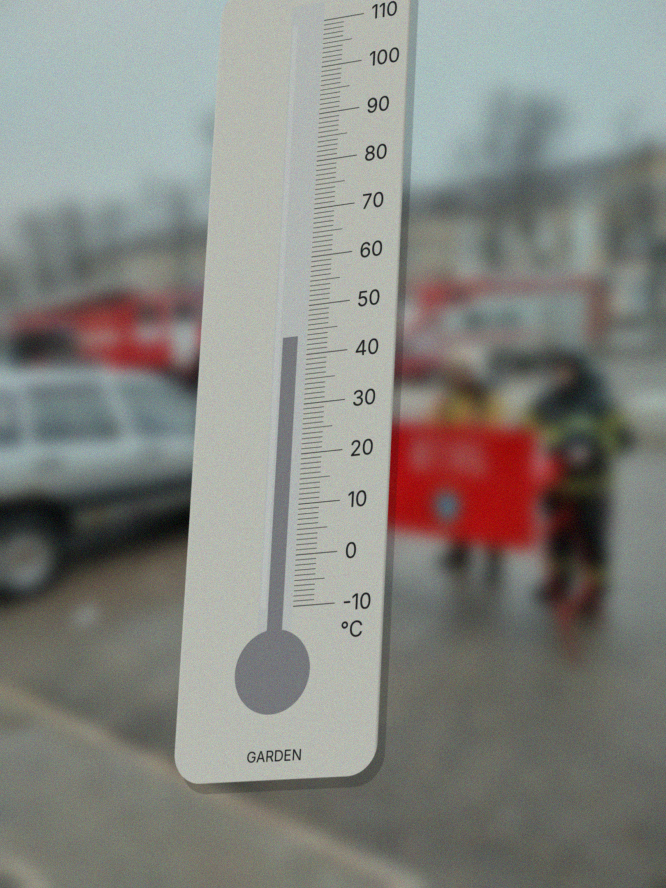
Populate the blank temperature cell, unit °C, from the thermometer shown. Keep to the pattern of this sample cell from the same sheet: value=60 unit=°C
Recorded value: value=44 unit=°C
